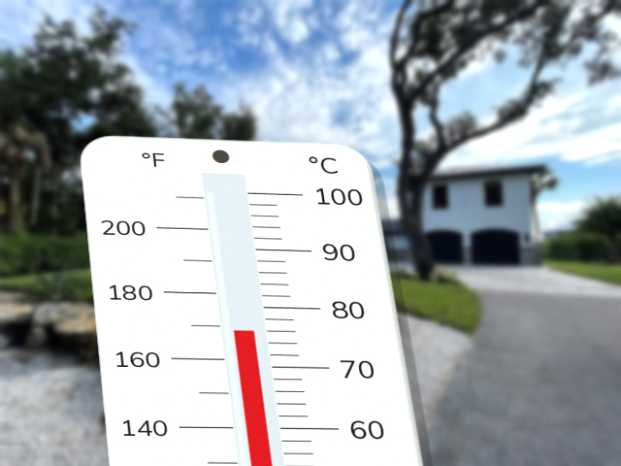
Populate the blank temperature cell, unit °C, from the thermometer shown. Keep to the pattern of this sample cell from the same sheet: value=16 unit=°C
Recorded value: value=76 unit=°C
